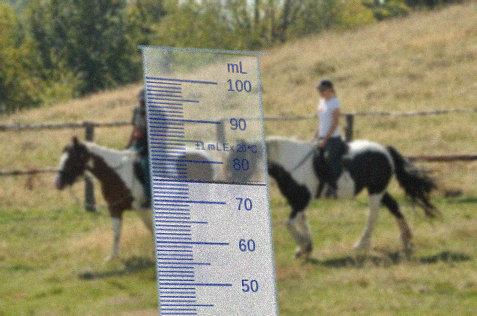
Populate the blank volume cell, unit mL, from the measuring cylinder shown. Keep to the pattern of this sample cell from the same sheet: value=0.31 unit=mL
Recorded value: value=75 unit=mL
